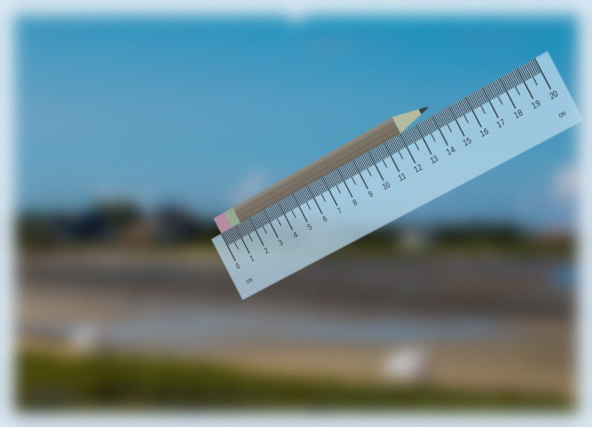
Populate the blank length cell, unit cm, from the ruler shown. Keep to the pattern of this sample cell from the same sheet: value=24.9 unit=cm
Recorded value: value=14 unit=cm
